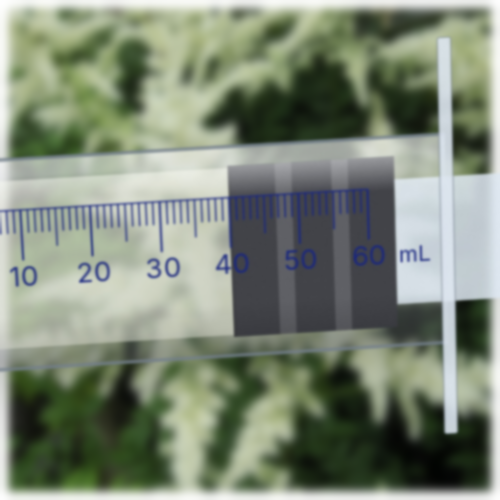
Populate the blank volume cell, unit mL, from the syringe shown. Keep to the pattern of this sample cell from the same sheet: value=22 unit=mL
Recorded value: value=40 unit=mL
